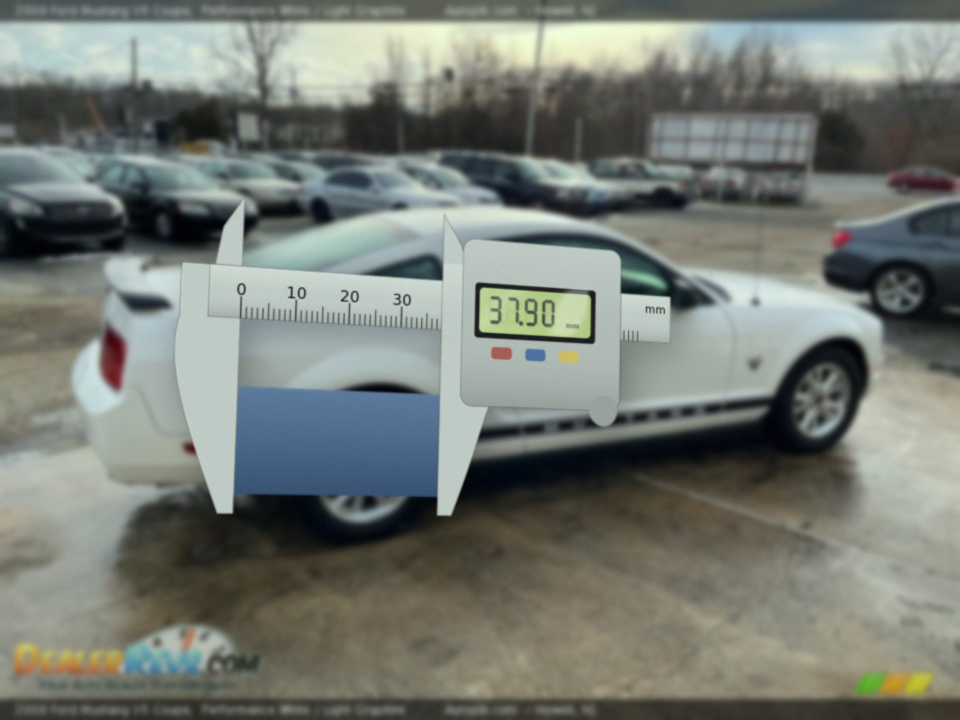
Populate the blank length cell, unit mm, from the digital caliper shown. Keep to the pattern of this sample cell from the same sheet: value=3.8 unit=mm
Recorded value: value=37.90 unit=mm
